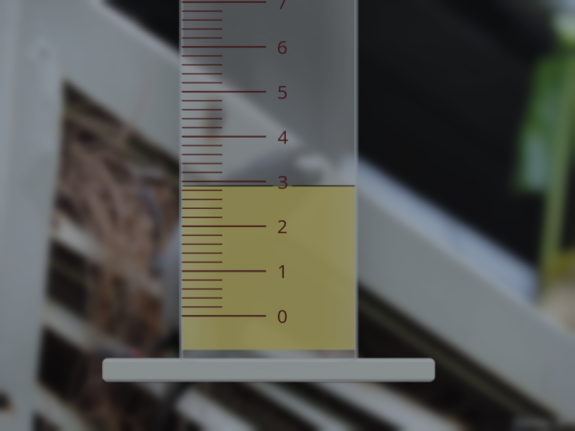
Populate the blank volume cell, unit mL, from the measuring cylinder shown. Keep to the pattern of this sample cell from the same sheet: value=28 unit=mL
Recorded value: value=2.9 unit=mL
